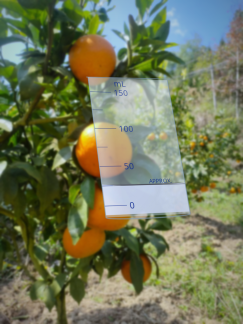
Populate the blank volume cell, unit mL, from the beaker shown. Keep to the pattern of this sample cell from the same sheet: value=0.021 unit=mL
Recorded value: value=25 unit=mL
